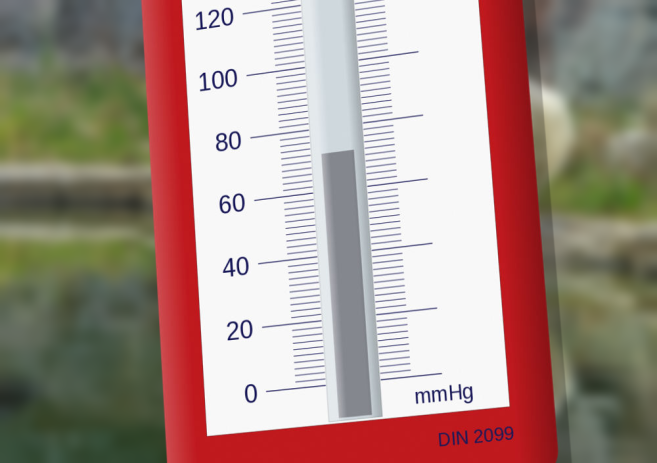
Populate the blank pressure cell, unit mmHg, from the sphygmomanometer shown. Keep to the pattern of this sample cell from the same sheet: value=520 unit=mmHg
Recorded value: value=72 unit=mmHg
